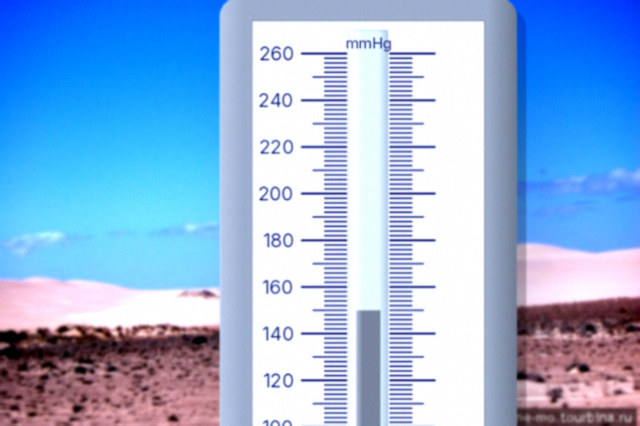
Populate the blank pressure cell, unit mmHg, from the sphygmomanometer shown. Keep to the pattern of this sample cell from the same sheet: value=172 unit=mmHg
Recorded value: value=150 unit=mmHg
